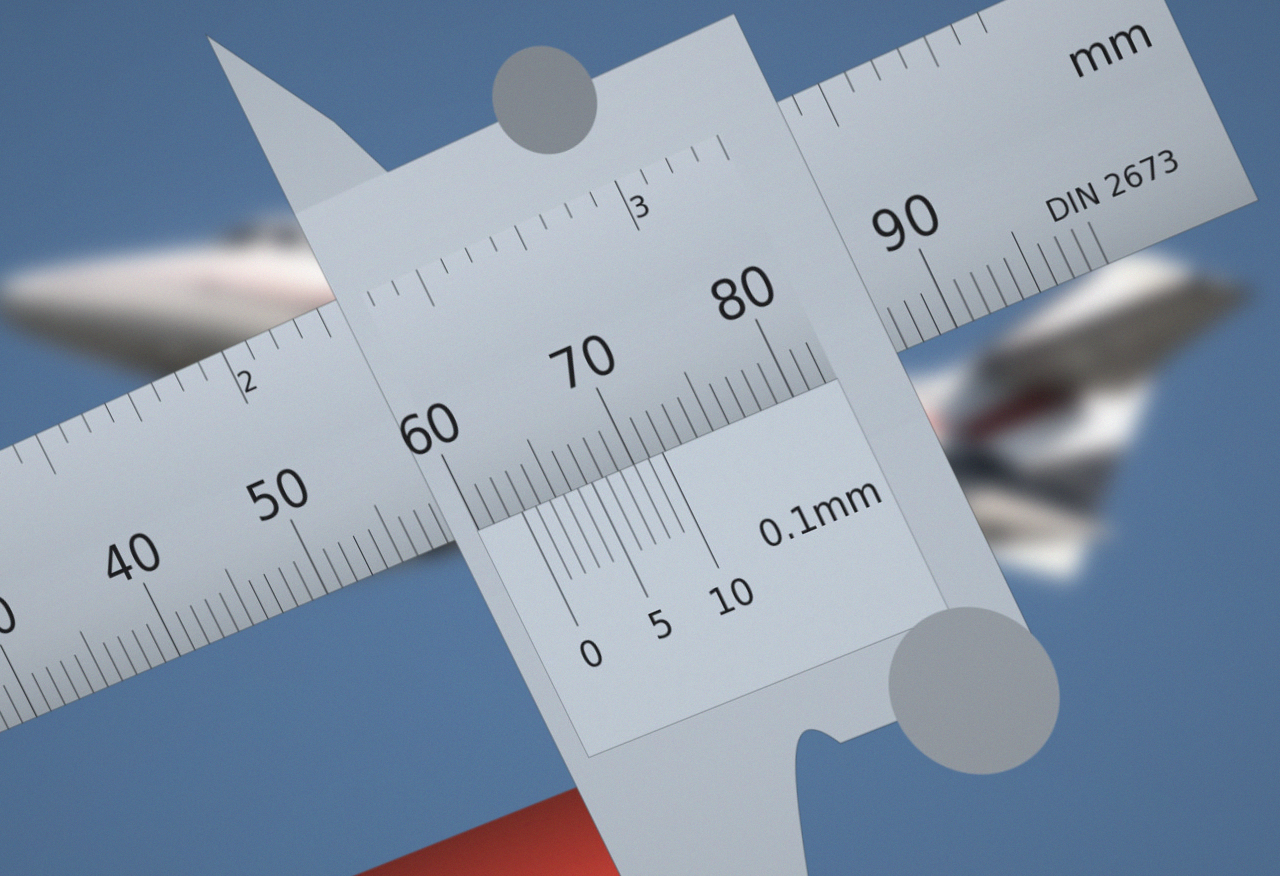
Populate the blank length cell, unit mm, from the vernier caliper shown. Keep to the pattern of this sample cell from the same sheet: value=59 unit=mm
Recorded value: value=62.8 unit=mm
